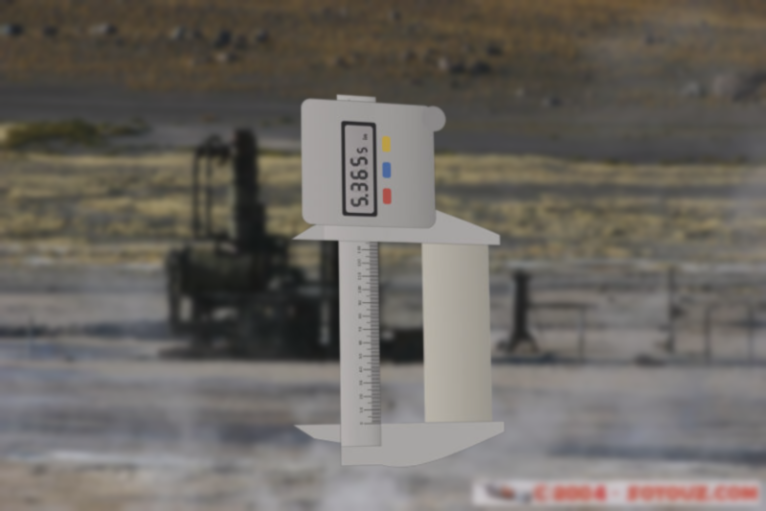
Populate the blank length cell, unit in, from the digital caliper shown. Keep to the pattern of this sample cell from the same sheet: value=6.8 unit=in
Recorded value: value=5.3655 unit=in
